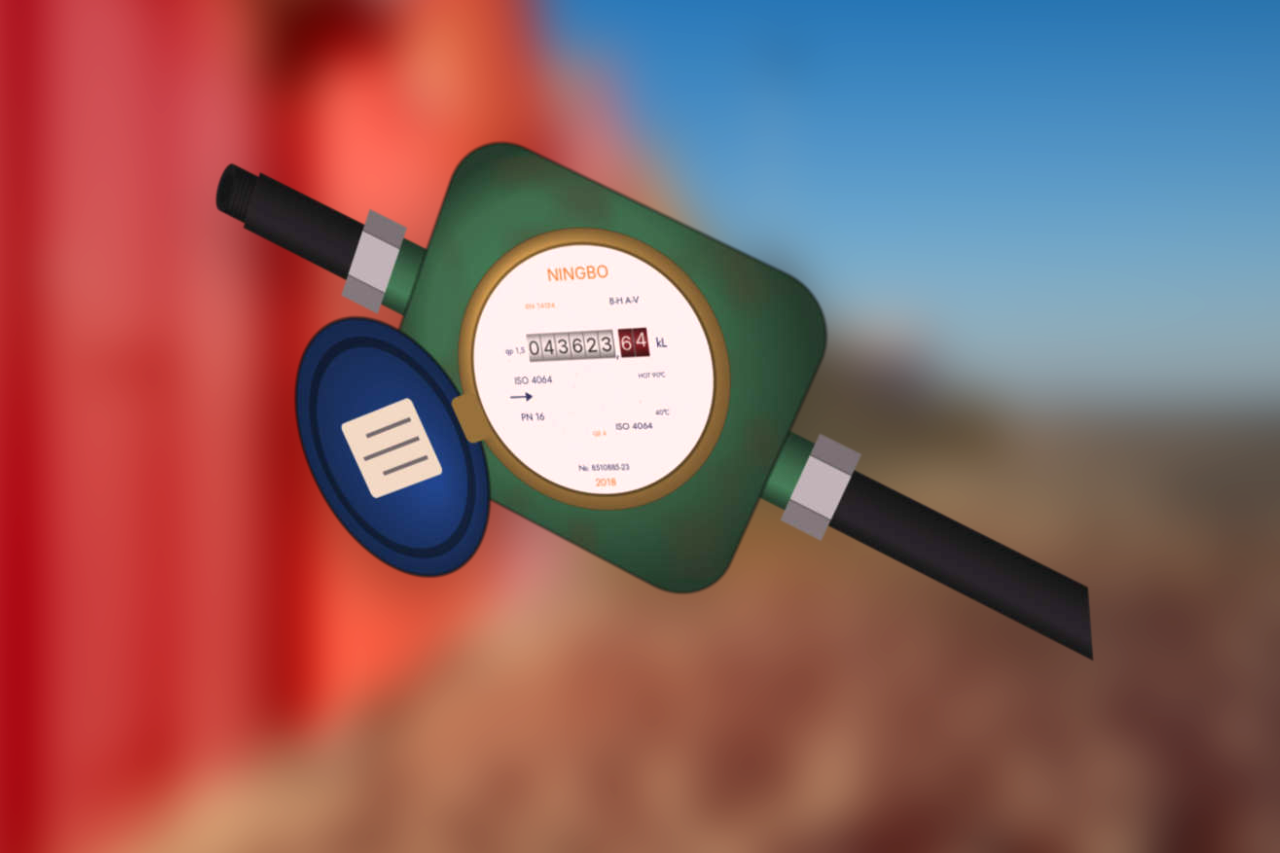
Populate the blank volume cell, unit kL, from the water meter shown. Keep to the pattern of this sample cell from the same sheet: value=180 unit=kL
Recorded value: value=43623.64 unit=kL
